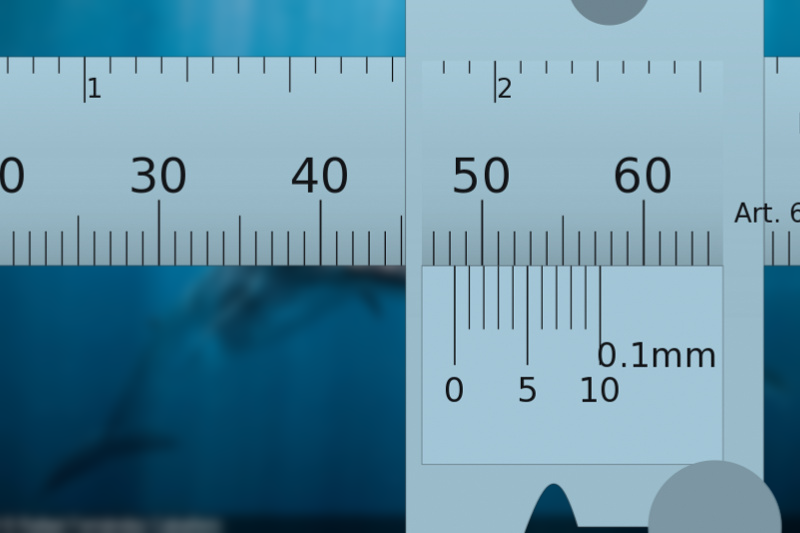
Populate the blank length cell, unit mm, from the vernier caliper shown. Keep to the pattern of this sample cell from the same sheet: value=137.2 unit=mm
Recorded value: value=48.3 unit=mm
